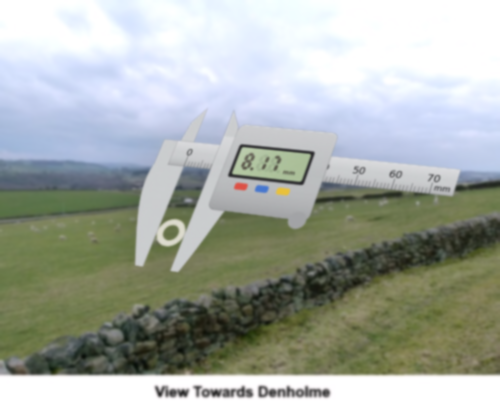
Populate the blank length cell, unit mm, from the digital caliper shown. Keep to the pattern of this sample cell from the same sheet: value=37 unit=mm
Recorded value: value=8.17 unit=mm
